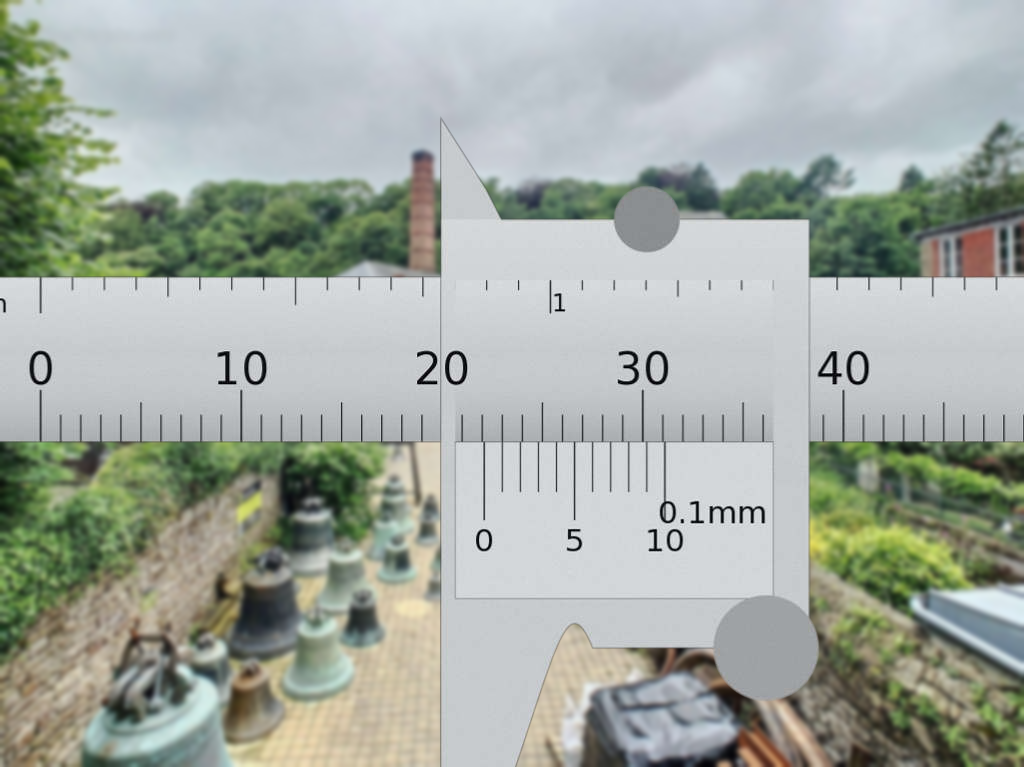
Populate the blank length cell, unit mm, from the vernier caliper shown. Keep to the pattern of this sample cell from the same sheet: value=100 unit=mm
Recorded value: value=22.1 unit=mm
